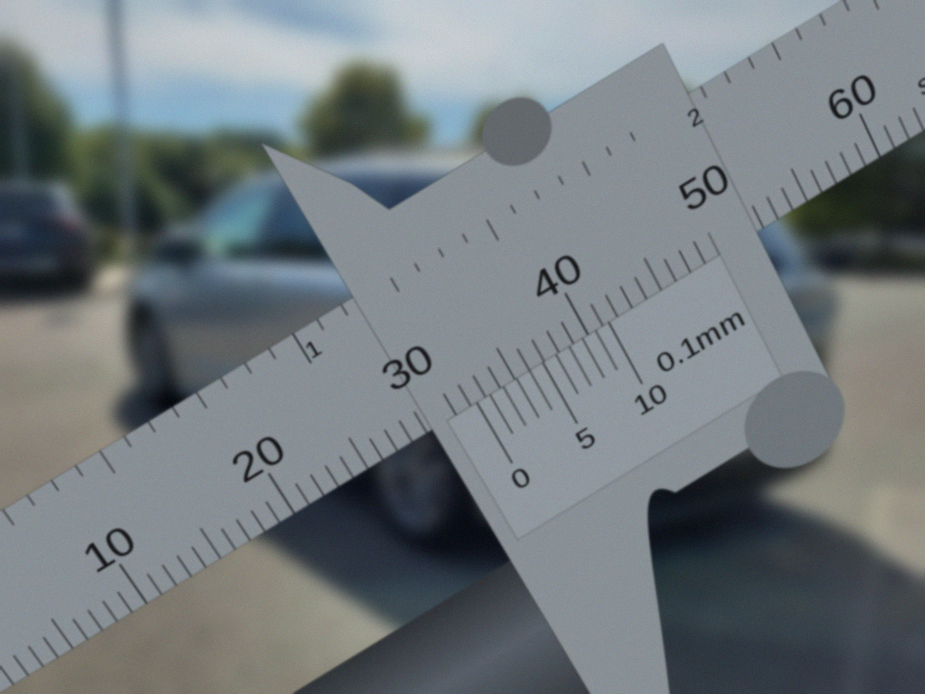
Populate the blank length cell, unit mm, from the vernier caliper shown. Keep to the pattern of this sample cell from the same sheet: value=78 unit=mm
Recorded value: value=32.4 unit=mm
